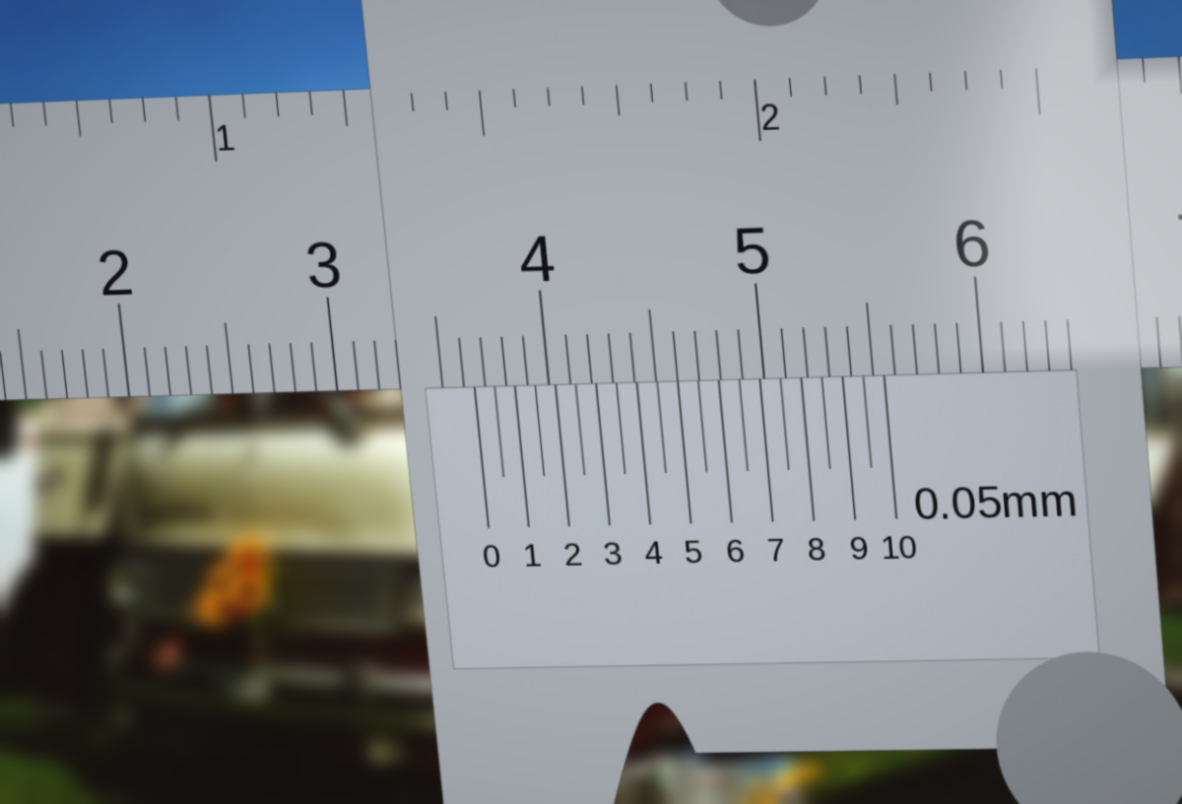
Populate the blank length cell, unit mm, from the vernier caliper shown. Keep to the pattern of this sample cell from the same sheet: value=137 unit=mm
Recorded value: value=36.5 unit=mm
